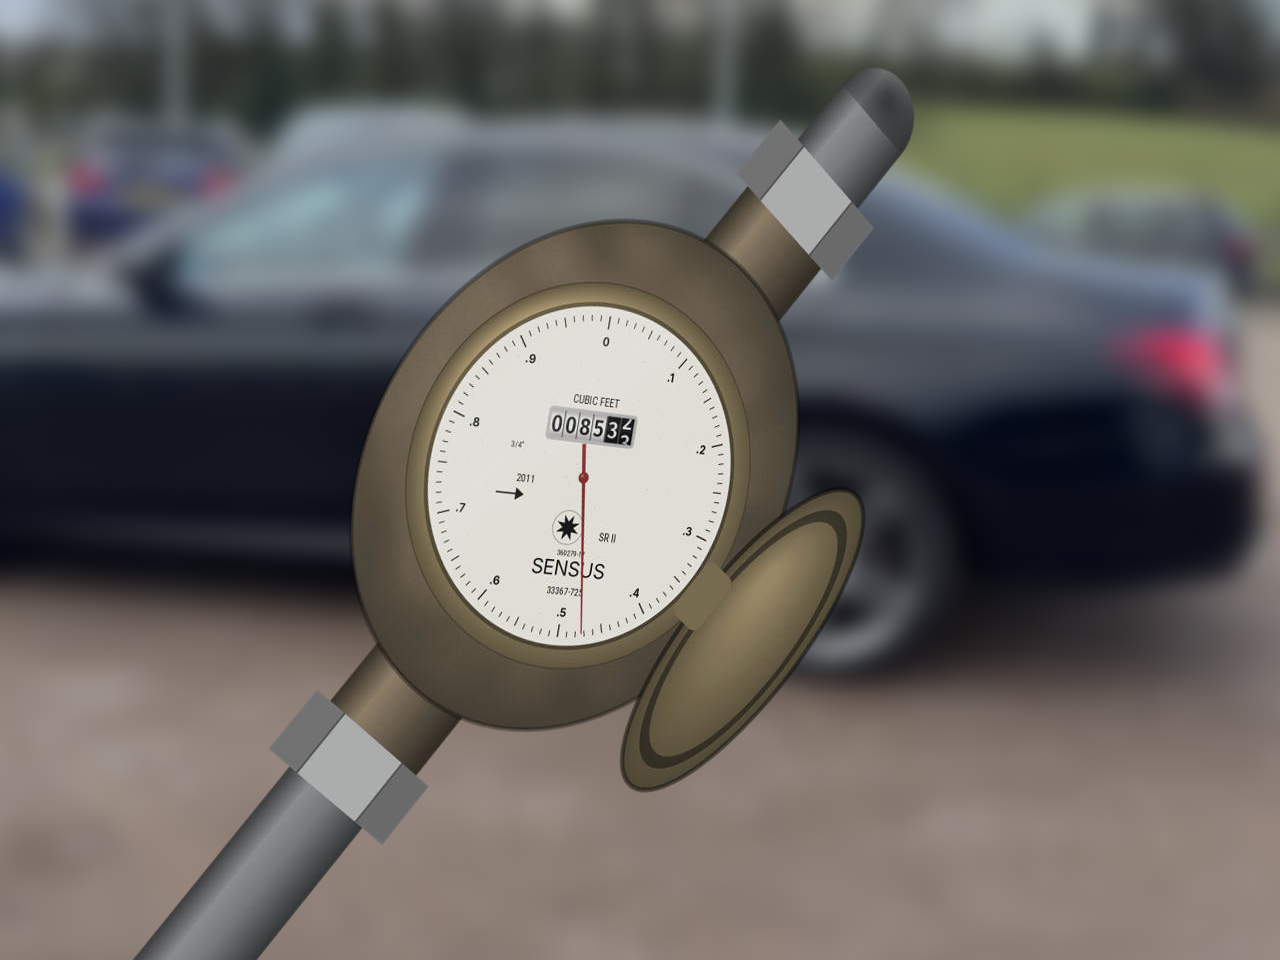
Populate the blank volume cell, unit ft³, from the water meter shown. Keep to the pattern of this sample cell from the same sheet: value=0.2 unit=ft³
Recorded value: value=8532.47 unit=ft³
